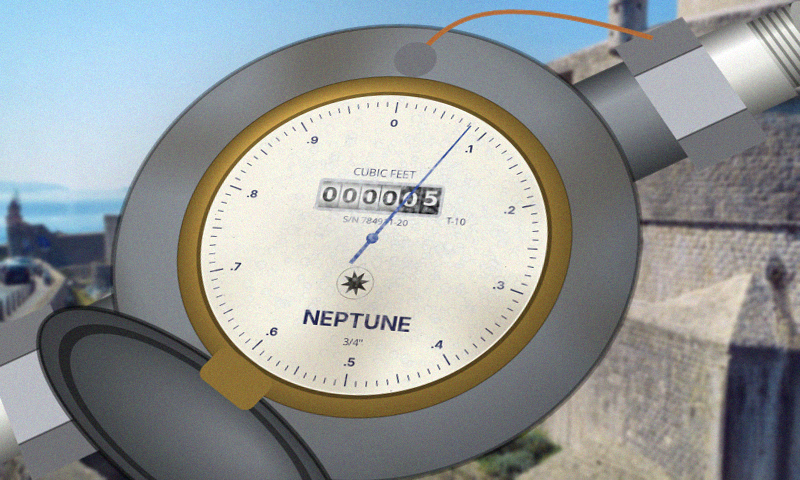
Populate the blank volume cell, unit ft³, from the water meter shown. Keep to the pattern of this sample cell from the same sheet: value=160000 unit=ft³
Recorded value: value=5.08 unit=ft³
